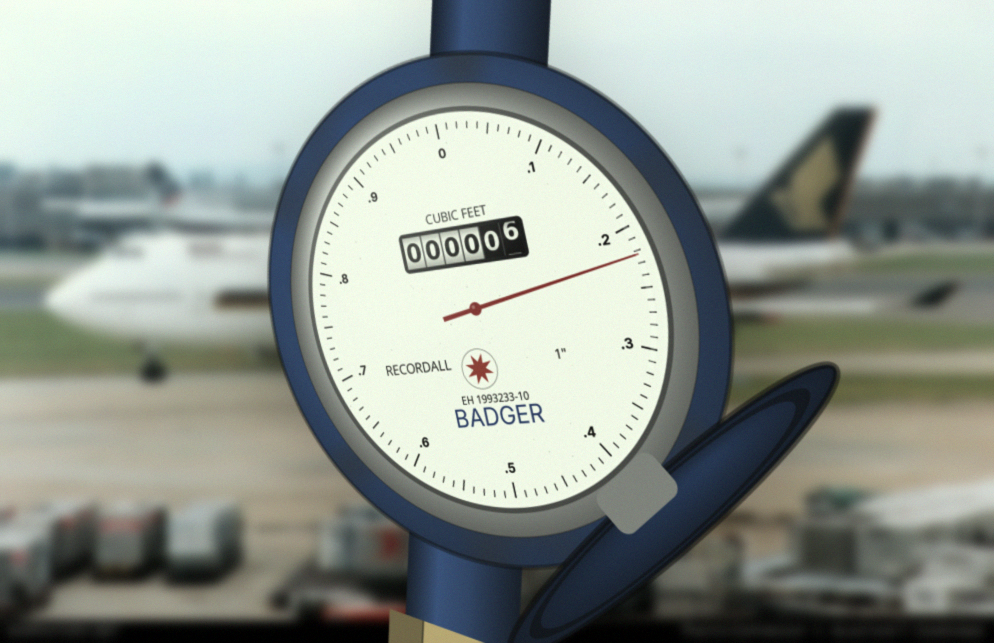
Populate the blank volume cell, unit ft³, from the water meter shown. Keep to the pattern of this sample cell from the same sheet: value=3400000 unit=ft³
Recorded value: value=6.22 unit=ft³
